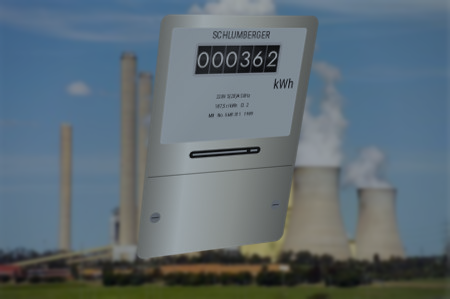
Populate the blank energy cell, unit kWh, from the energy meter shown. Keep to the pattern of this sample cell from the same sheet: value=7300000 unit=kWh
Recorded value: value=362 unit=kWh
